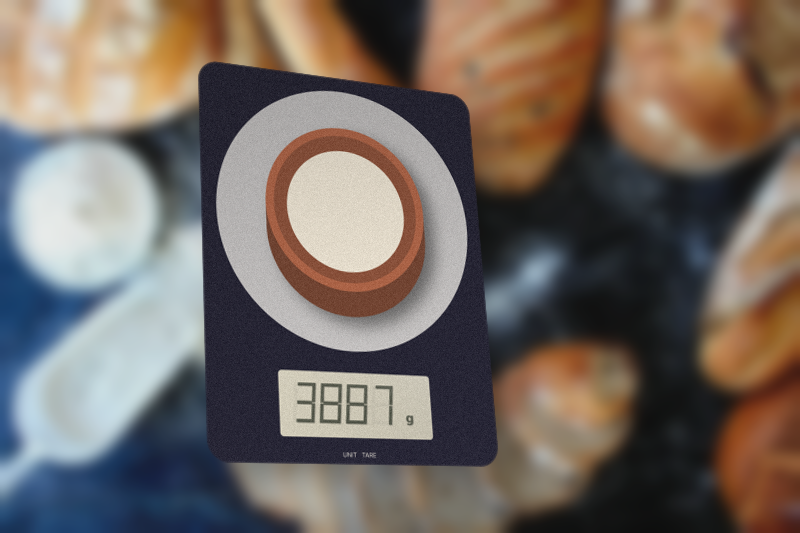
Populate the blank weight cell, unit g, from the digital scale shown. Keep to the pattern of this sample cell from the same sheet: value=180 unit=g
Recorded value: value=3887 unit=g
